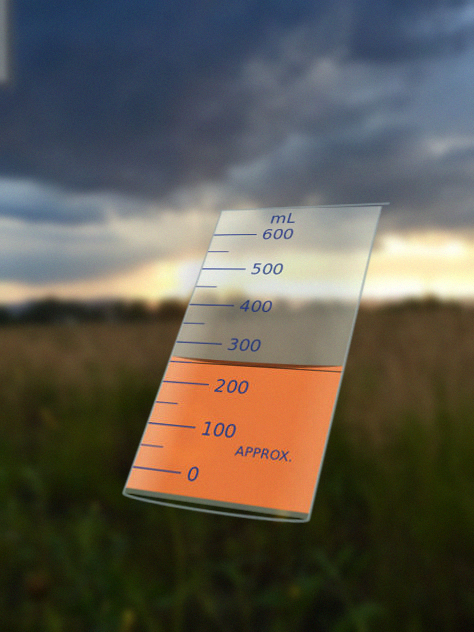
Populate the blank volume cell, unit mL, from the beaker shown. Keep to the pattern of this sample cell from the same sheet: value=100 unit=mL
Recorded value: value=250 unit=mL
